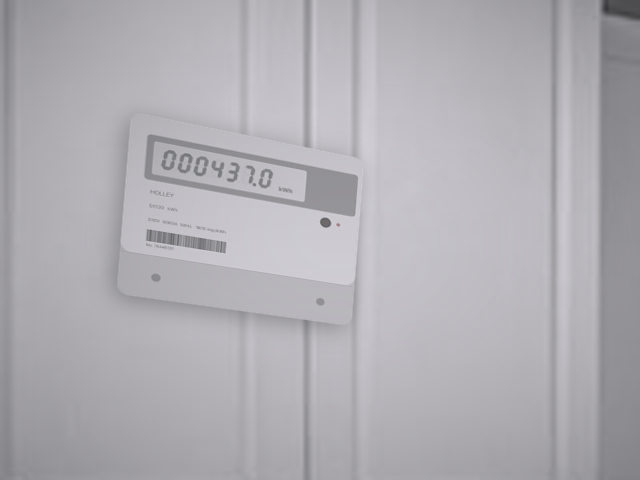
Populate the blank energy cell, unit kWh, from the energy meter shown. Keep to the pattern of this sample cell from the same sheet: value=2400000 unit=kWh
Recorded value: value=437.0 unit=kWh
